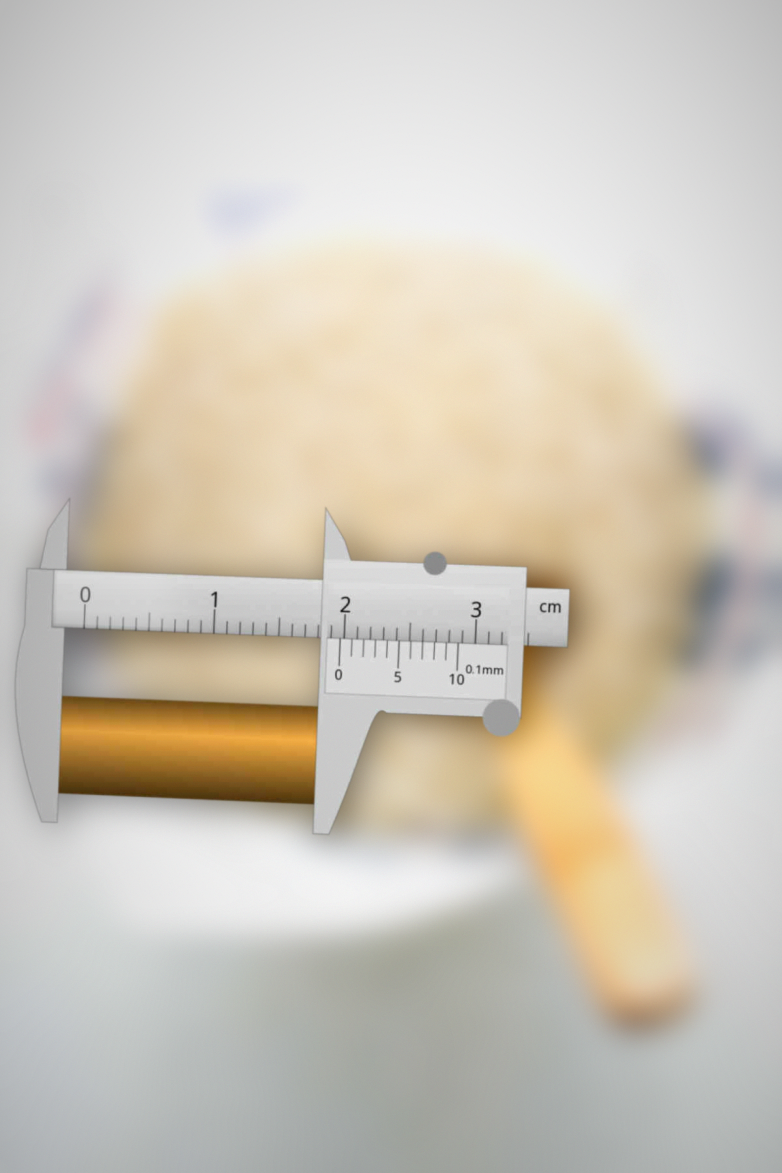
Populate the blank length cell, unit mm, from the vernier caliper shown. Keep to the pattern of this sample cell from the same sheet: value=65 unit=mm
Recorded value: value=19.7 unit=mm
